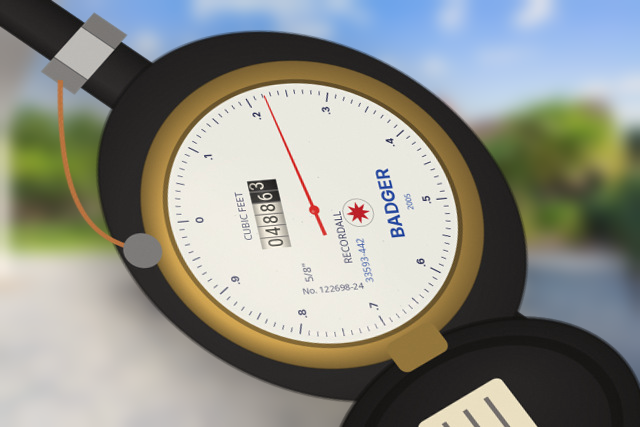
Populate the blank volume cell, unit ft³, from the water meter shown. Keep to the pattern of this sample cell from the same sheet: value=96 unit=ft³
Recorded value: value=48863.22 unit=ft³
